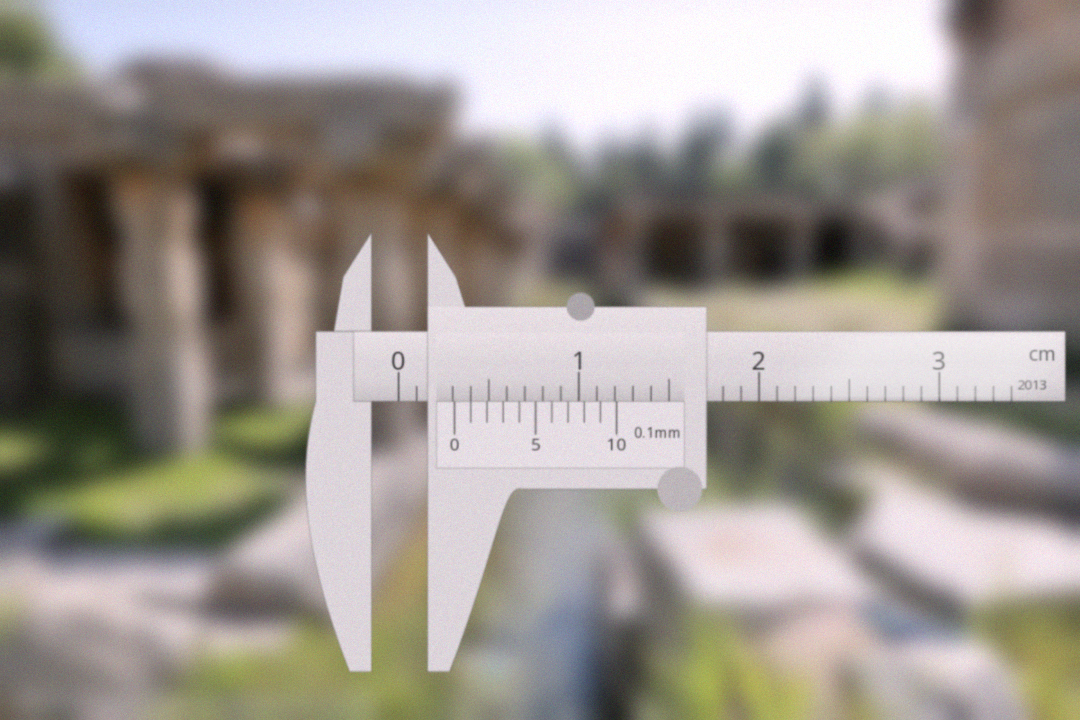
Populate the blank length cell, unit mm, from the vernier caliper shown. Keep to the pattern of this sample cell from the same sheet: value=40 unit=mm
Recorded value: value=3.1 unit=mm
